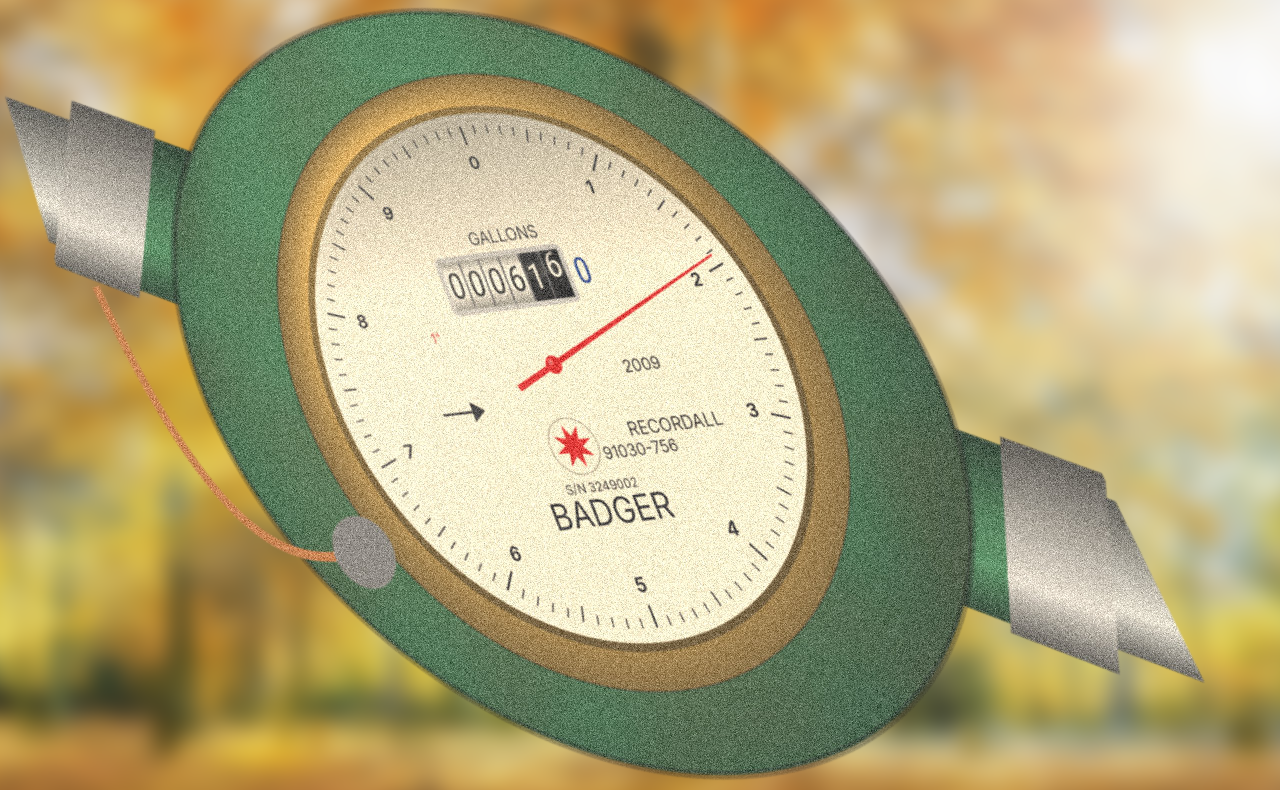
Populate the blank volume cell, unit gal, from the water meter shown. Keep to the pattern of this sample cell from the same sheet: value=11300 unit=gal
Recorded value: value=6161.9 unit=gal
